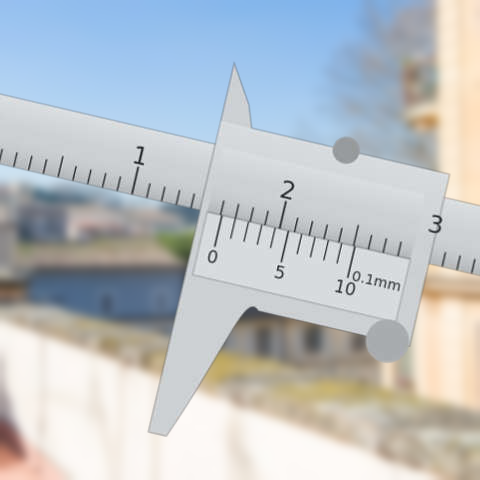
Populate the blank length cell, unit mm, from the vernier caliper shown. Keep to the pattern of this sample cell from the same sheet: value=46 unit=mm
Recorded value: value=16.1 unit=mm
